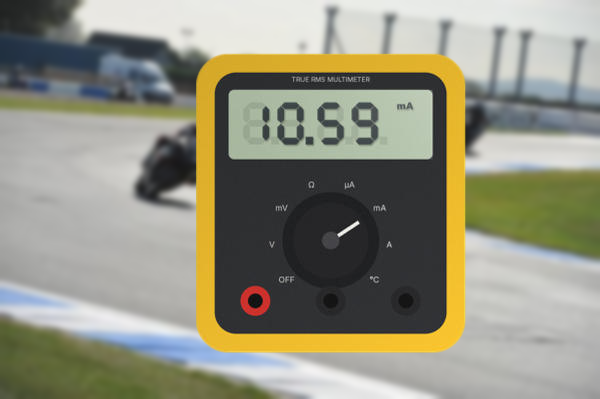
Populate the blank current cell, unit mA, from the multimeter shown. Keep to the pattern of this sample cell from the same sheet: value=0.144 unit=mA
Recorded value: value=10.59 unit=mA
